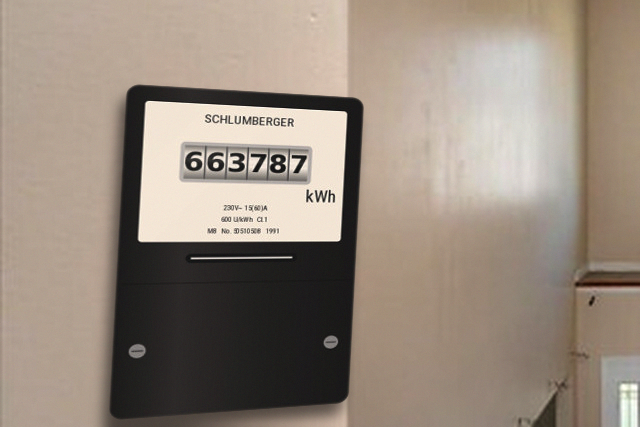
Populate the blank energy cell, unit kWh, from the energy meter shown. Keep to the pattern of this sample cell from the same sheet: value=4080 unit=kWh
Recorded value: value=663787 unit=kWh
